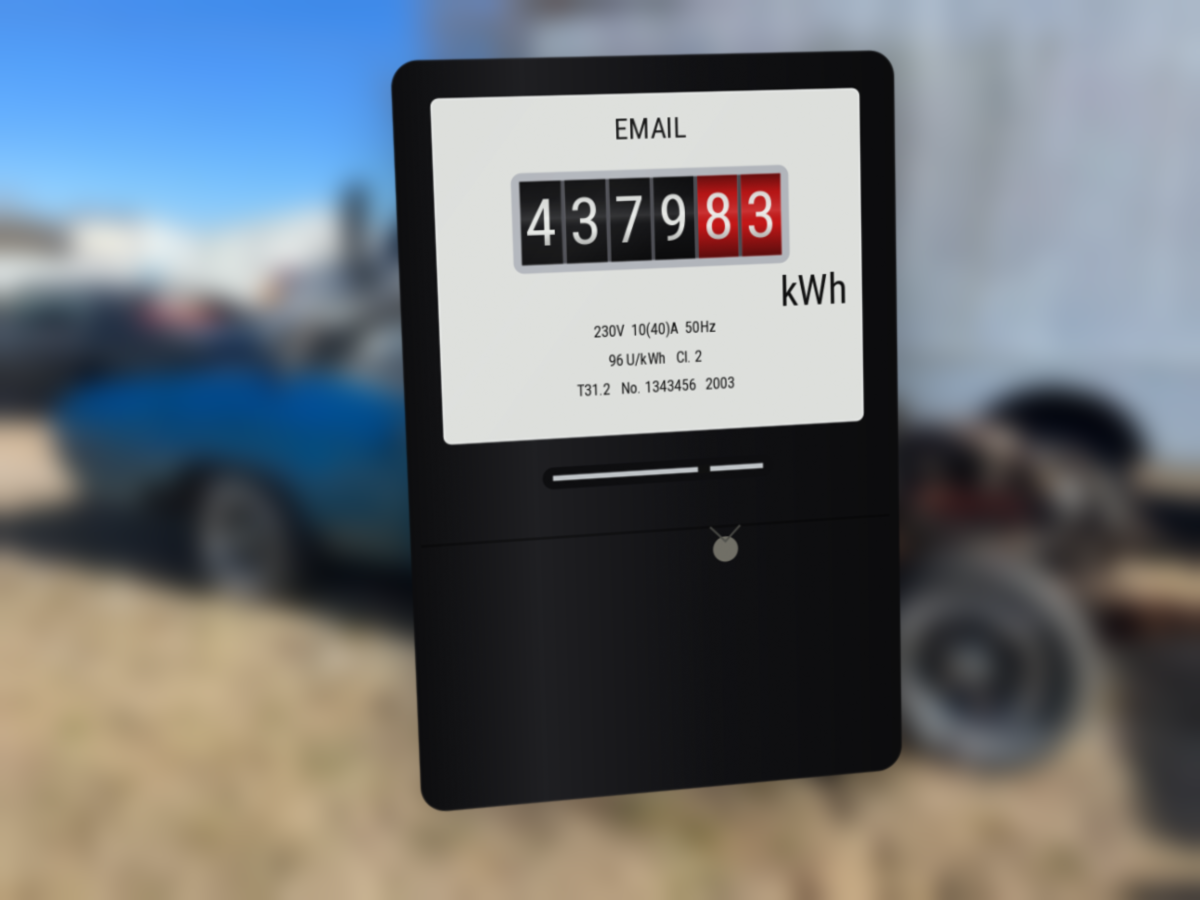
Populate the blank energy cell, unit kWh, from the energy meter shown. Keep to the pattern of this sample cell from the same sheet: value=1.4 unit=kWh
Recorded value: value=4379.83 unit=kWh
